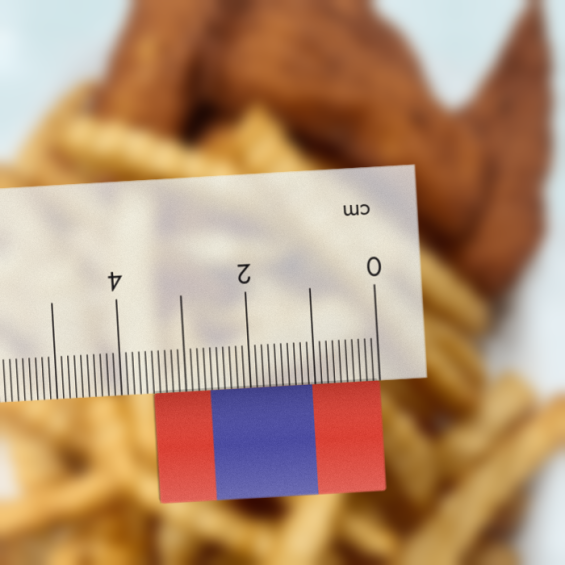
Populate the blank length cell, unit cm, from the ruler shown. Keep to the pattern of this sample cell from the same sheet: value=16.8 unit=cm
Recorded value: value=3.5 unit=cm
